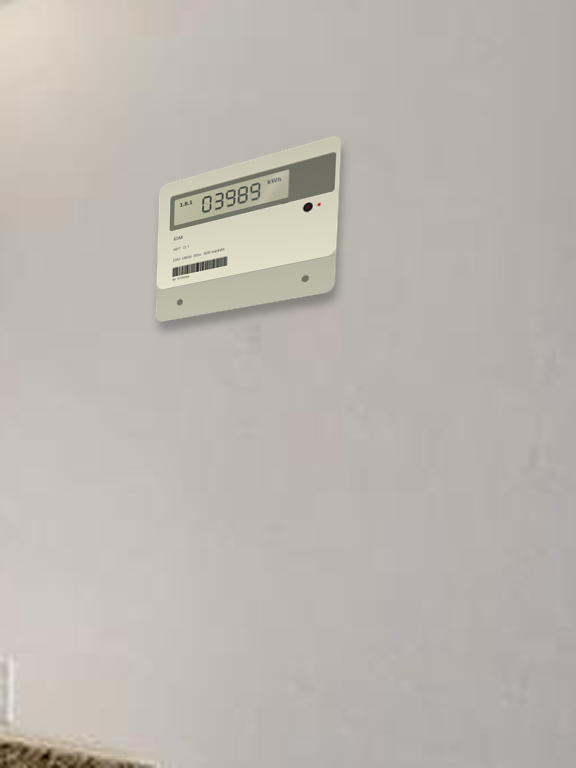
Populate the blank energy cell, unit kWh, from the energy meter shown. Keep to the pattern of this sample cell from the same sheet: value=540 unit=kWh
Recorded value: value=3989 unit=kWh
